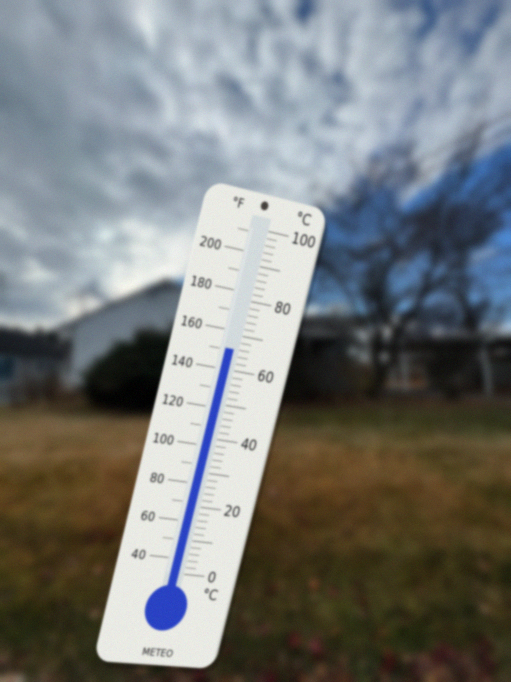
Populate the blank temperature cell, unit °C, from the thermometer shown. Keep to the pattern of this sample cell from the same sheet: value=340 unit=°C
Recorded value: value=66 unit=°C
